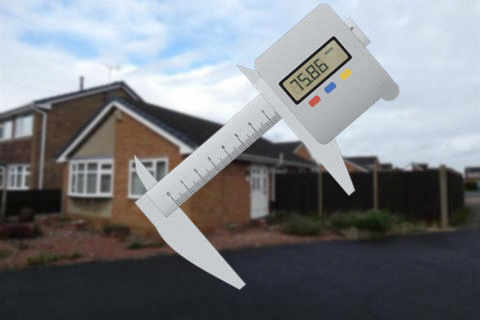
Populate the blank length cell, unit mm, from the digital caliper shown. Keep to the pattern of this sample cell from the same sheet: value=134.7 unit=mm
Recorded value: value=75.86 unit=mm
